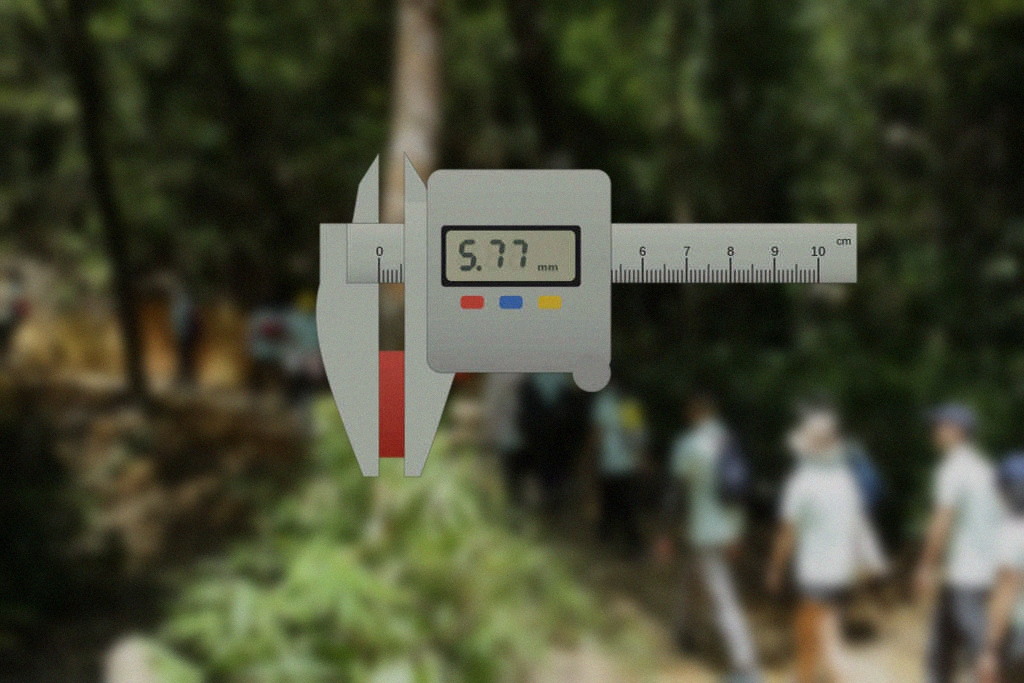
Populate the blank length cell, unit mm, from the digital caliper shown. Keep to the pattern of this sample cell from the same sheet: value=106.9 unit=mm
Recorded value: value=5.77 unit=mm
